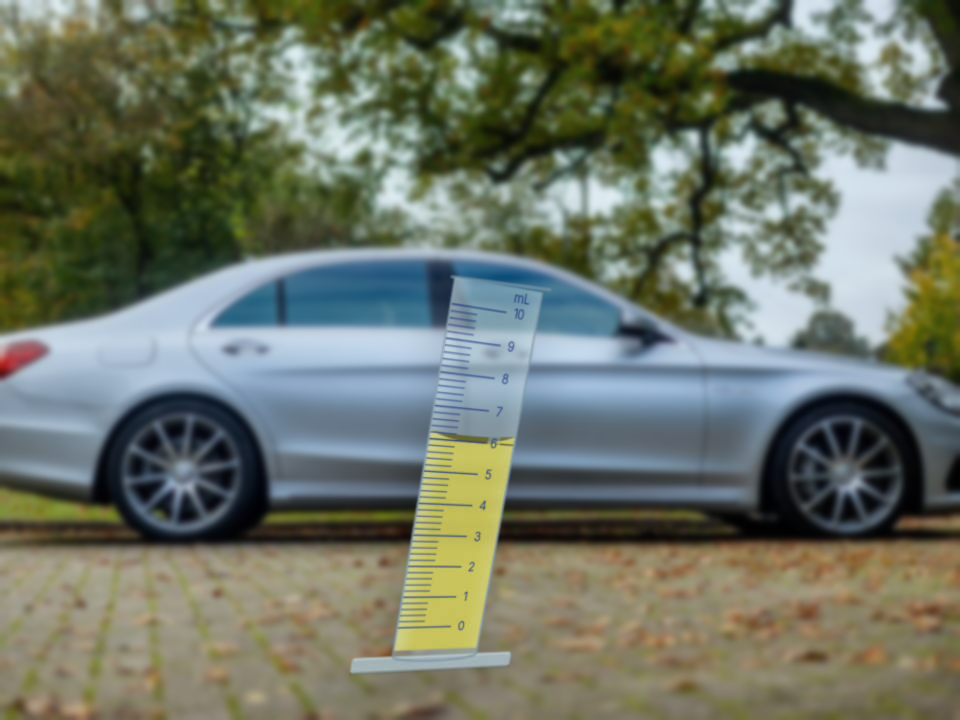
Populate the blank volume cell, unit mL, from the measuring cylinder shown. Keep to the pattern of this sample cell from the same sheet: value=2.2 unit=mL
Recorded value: value=6 unit=mL
